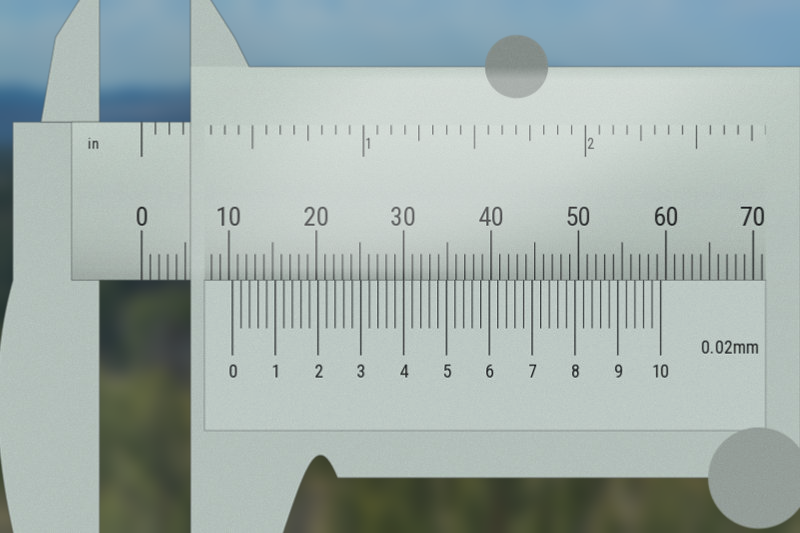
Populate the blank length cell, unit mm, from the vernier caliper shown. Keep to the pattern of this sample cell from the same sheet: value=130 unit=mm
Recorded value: value=10.4 unit=mm
